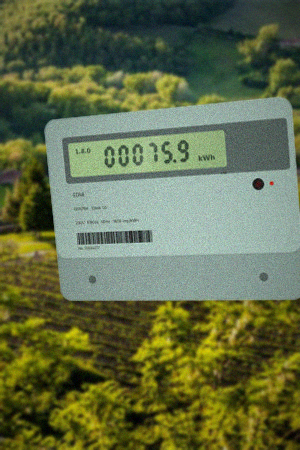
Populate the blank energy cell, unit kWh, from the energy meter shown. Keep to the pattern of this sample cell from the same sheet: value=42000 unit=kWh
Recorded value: value=75.9 unit=kWh
